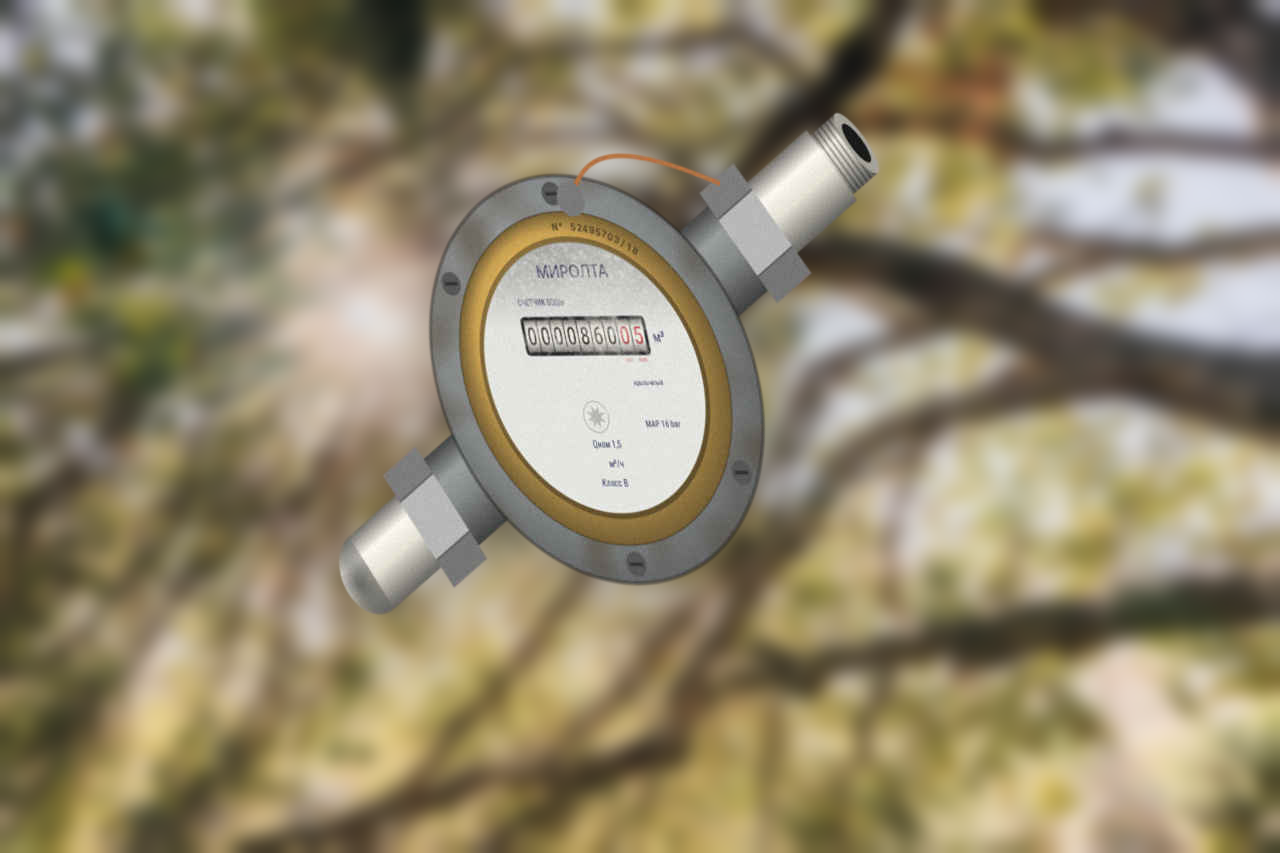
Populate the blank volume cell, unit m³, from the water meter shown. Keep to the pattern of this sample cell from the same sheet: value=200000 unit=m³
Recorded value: value=860.05 unit=m³
